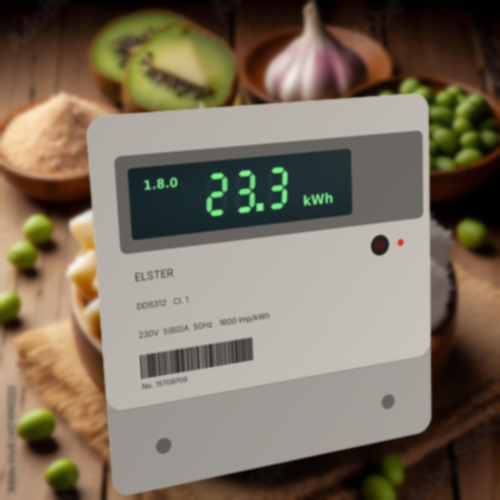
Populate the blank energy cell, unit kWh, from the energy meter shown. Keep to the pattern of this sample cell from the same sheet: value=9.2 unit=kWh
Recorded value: value=23.3 unit=kWh
